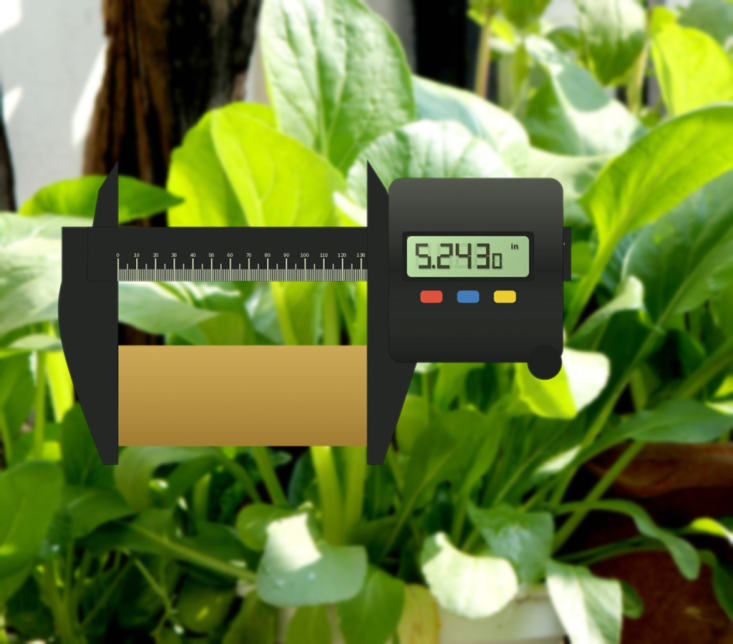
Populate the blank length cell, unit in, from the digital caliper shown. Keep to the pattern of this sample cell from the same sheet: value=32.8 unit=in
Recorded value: value=5.2430 unit=in
